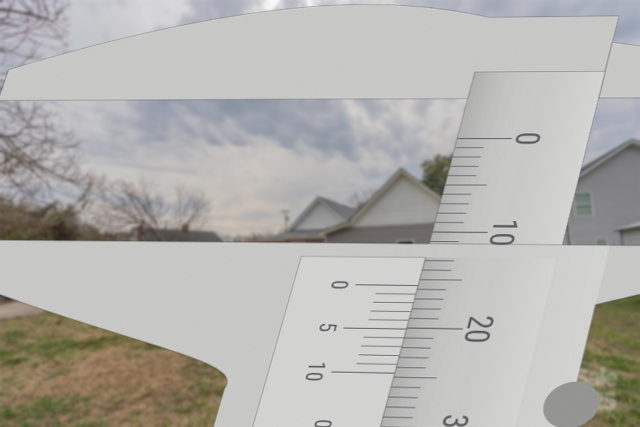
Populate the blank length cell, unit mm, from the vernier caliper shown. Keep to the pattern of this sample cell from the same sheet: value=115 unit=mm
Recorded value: value=15.6 unit=mm
